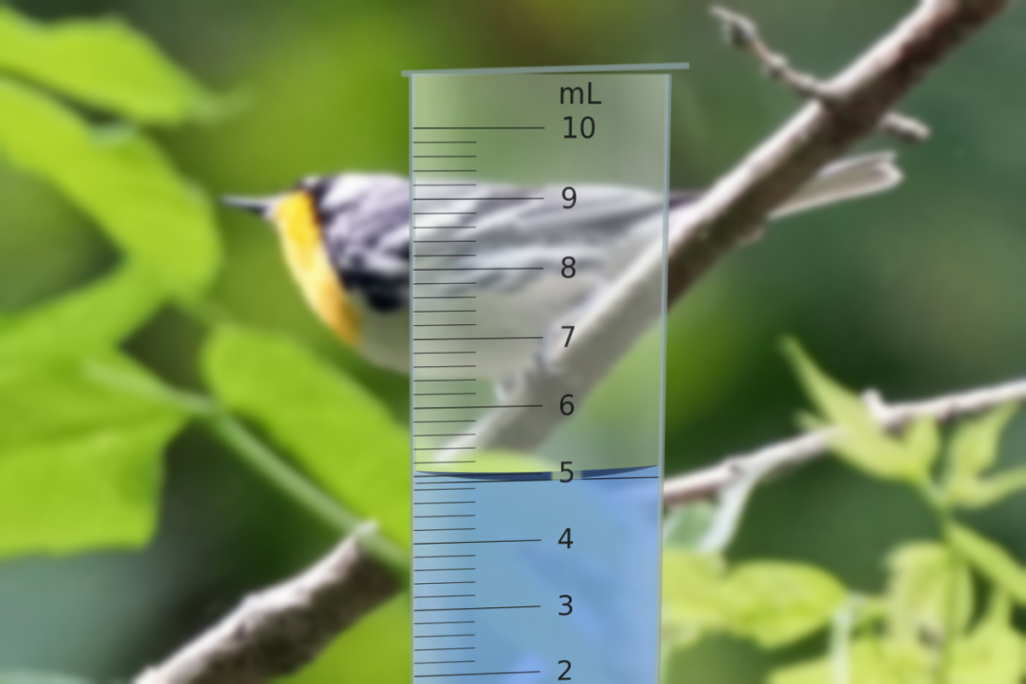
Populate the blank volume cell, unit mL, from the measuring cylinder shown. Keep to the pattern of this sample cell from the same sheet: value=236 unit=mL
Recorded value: value=4.9 unit=mL
